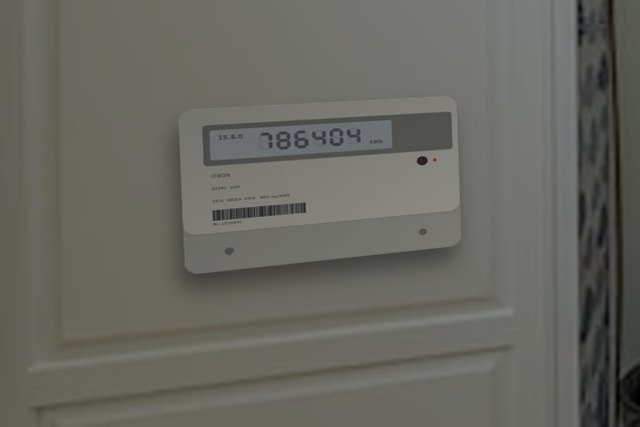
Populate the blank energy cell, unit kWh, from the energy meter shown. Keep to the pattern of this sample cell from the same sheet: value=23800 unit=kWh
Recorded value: value=786404 unit=kWh
